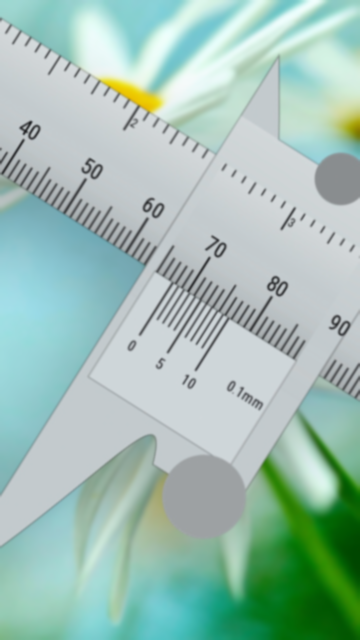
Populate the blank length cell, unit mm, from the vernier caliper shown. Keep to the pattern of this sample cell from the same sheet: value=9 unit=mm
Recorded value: value=67.6 unit=mm
